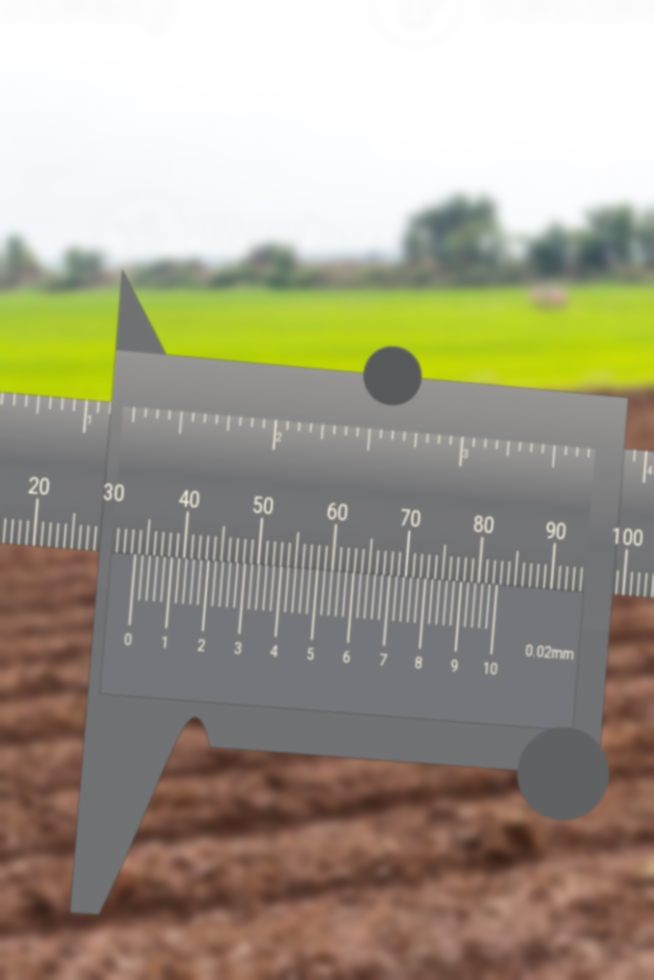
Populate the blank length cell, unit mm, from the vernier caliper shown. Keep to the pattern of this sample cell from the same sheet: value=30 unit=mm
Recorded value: value=33.5 unit=mm
